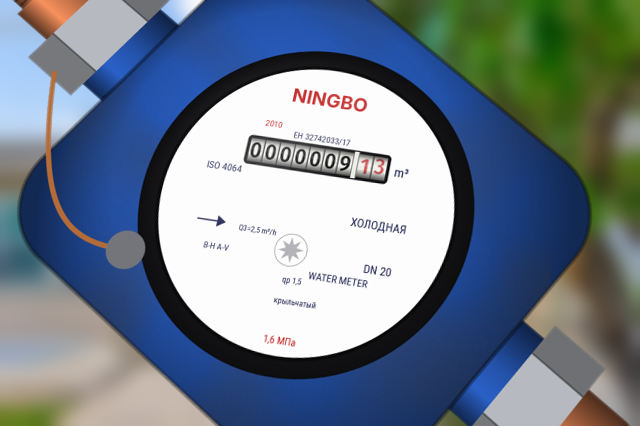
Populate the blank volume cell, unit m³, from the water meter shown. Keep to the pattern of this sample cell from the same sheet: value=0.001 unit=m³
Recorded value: value=9.13 unit=m³
